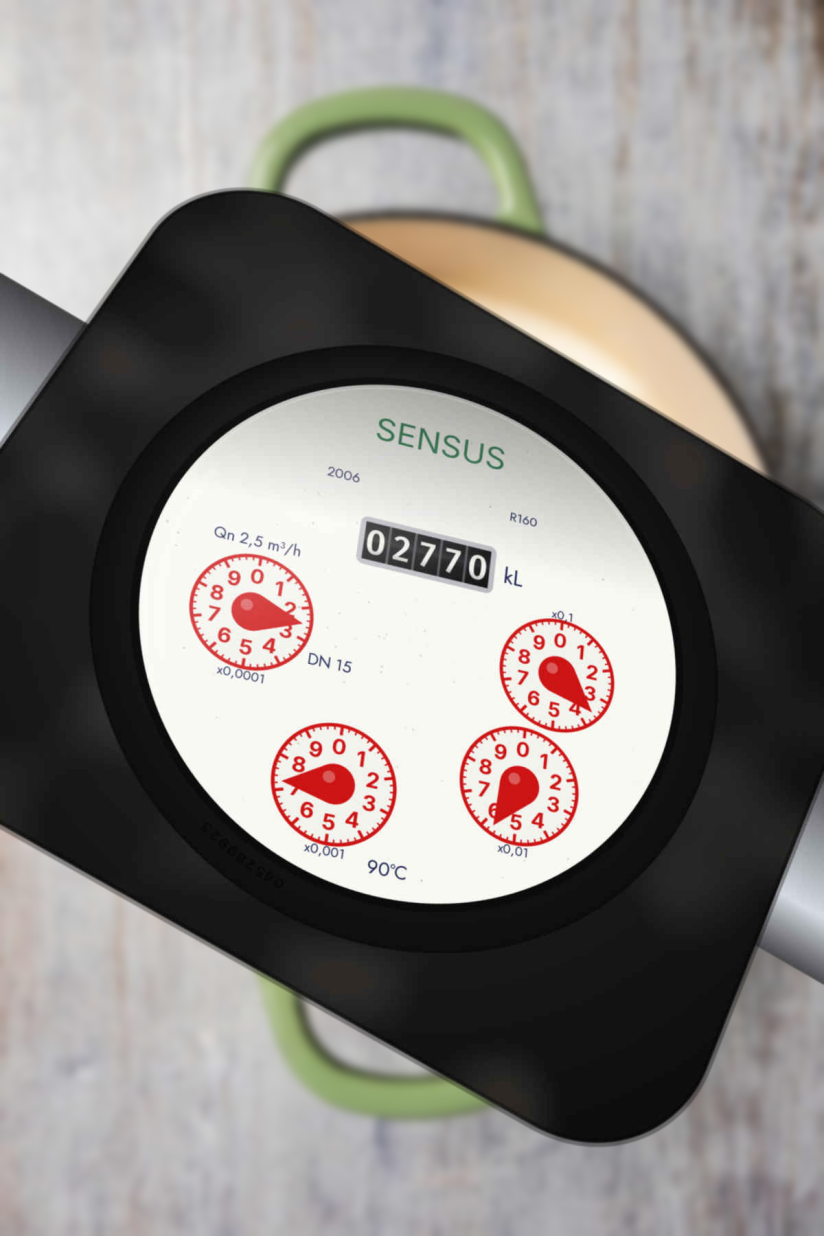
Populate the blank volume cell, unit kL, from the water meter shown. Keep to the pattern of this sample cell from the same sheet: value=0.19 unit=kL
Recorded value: value=2770.3572 unit=kL
